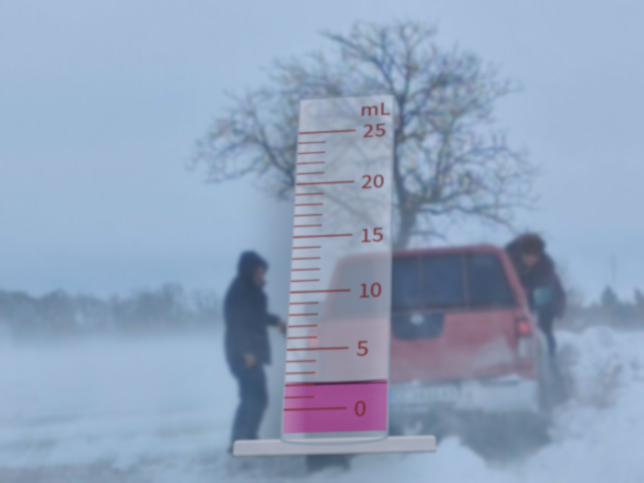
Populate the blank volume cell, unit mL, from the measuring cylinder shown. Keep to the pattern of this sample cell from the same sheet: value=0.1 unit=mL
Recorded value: value=2 unit=mL
